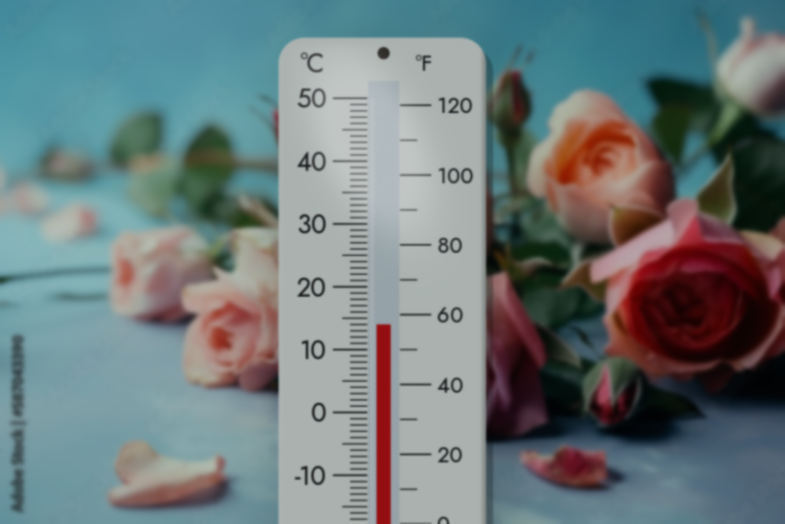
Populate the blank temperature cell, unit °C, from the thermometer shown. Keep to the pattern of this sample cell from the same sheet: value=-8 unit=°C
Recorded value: value=14 unit=°C
